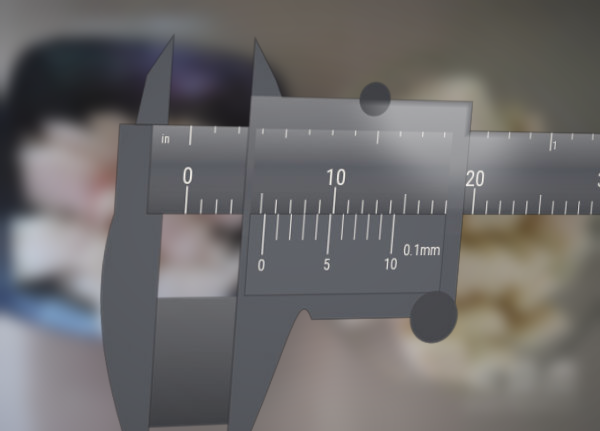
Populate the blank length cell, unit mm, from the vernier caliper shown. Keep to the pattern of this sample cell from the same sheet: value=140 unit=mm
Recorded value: value=5.3 unit=mm
